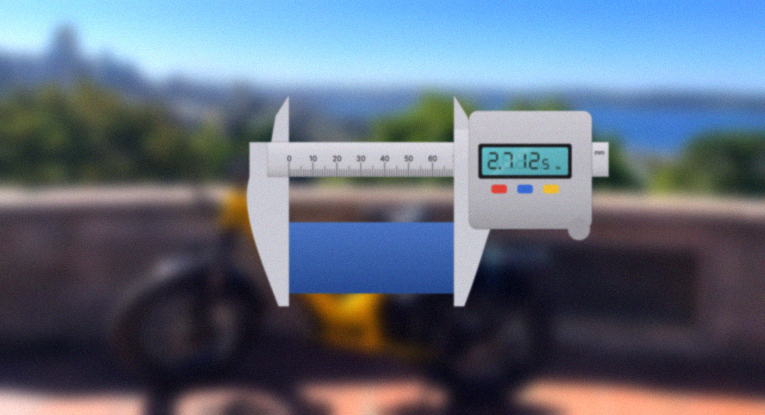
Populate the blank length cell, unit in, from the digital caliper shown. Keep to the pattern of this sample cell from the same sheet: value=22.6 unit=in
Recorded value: value=2.7125 unit=in
